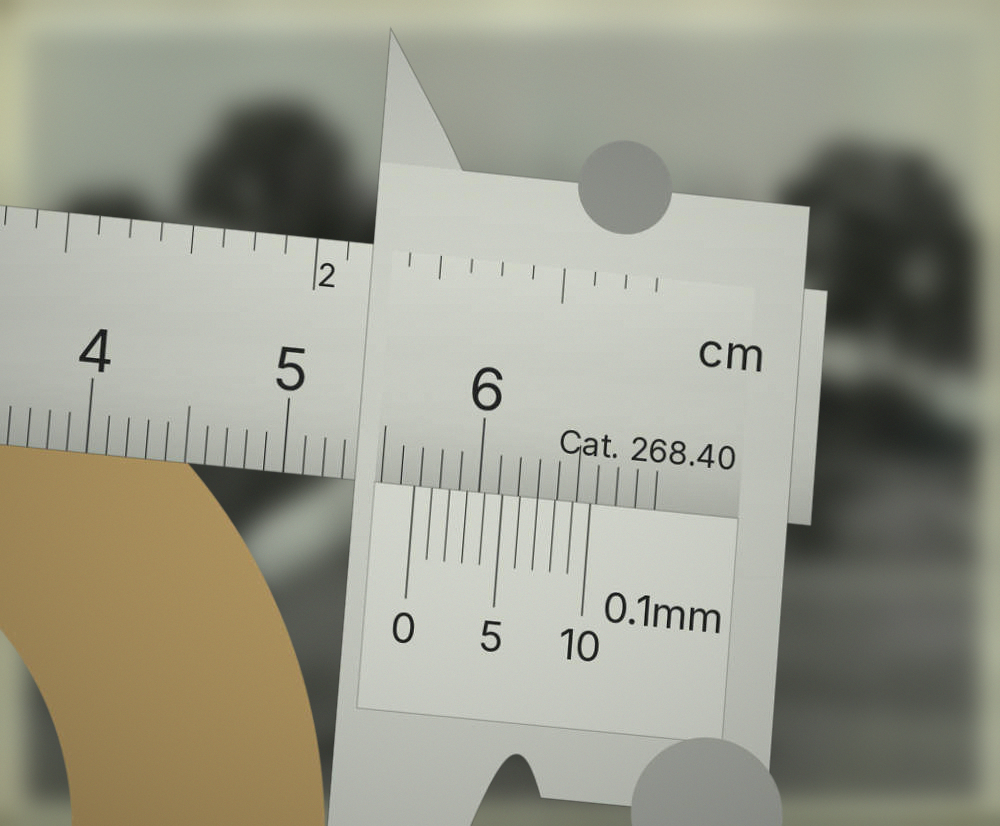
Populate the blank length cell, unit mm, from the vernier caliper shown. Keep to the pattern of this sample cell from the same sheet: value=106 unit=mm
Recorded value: value=56.7 unit=mm
